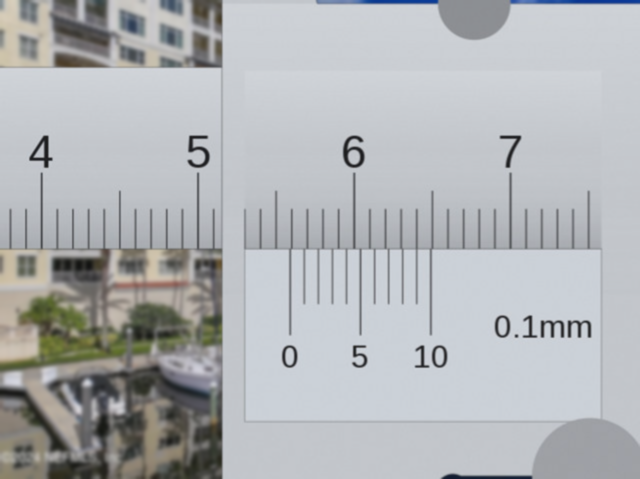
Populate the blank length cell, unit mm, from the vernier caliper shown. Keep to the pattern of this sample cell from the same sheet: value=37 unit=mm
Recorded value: value=55.9 unit=mm
